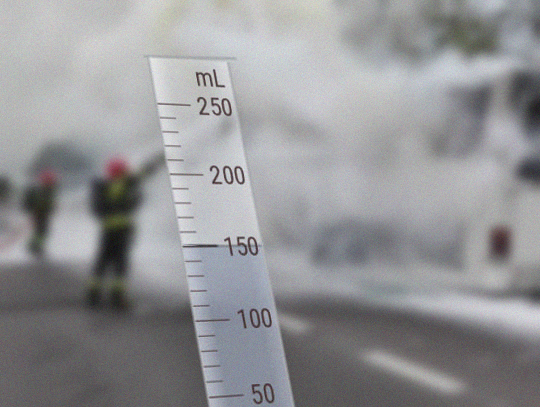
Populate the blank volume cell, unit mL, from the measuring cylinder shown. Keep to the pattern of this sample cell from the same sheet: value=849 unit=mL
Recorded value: value=150 unit=mL
